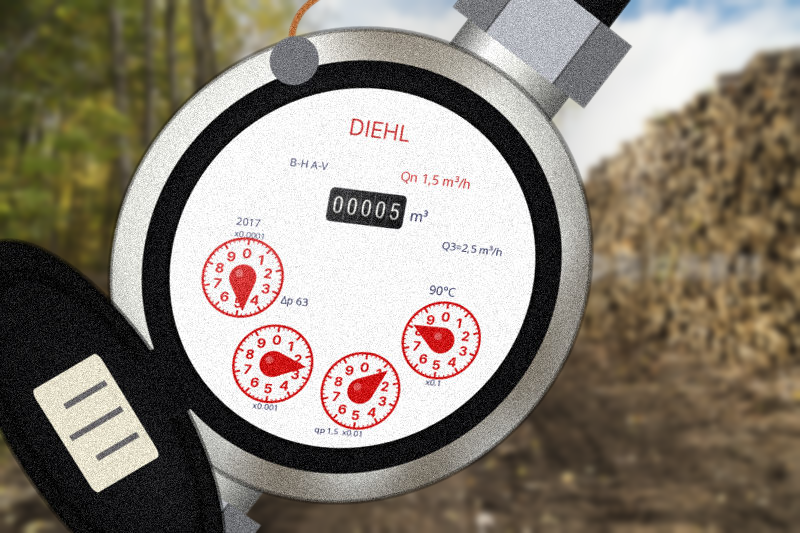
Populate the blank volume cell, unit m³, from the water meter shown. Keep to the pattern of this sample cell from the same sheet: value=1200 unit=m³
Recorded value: value=5.8124 unit=m³
